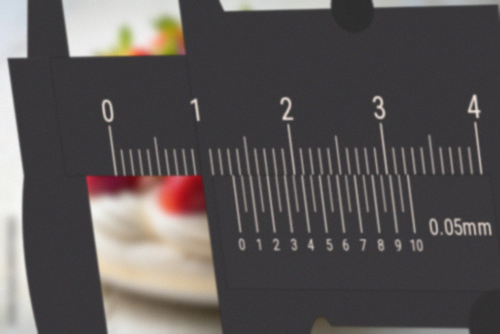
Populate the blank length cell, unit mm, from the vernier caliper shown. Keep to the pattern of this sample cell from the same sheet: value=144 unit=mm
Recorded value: value=13.2 unit=mm
